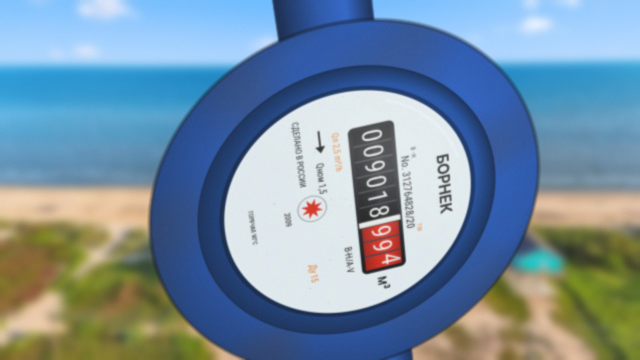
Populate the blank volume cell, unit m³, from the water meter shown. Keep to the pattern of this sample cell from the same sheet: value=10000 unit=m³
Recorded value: value=9018.994 unit=m³
